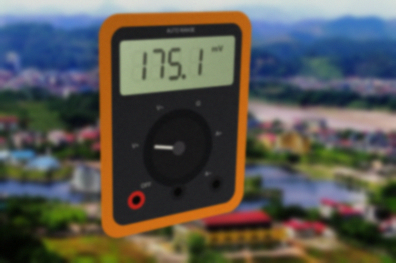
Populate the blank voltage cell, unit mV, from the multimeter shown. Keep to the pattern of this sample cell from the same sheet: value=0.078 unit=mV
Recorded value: value=175.1 unit=mV
